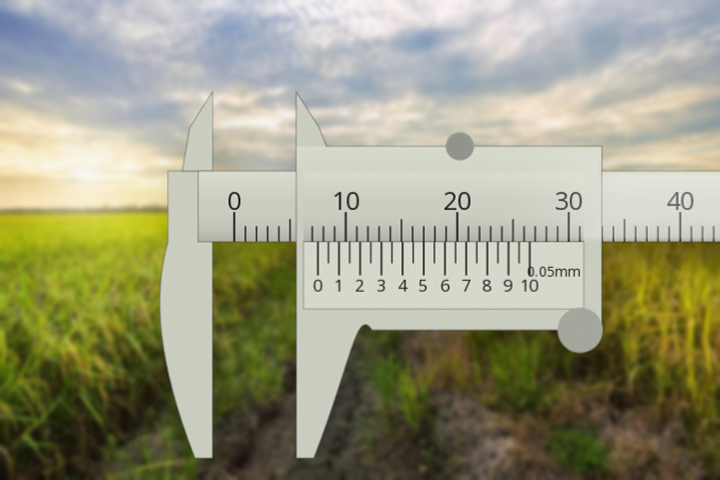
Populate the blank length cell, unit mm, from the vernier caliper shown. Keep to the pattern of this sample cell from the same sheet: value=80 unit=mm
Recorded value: value=7.5 unit=mm
